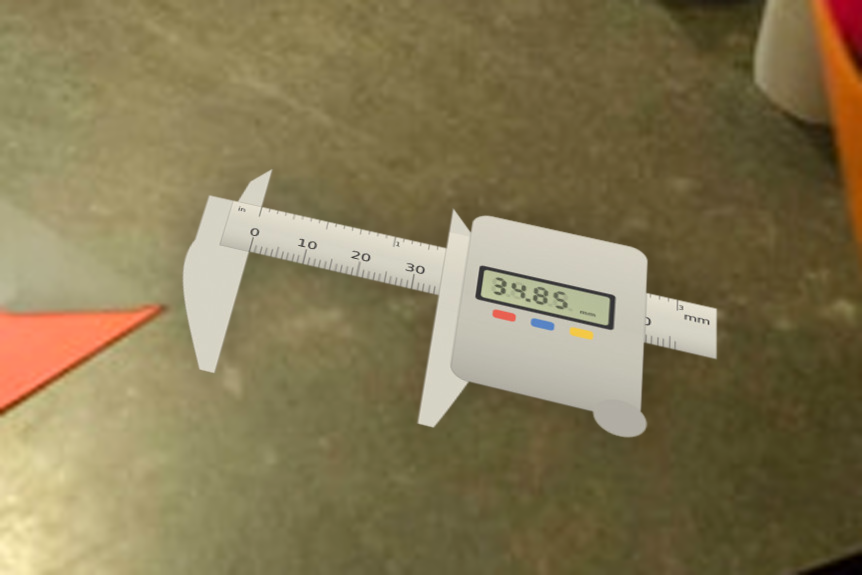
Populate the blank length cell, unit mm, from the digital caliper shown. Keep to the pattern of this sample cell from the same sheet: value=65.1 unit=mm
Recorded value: value=34.85 unit=mm
